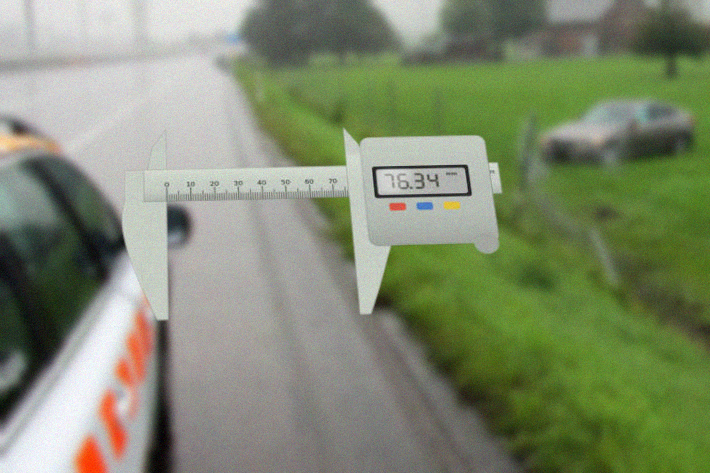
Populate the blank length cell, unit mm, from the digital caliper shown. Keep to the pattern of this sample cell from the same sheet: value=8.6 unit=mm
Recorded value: value=76.34 unit=mm
